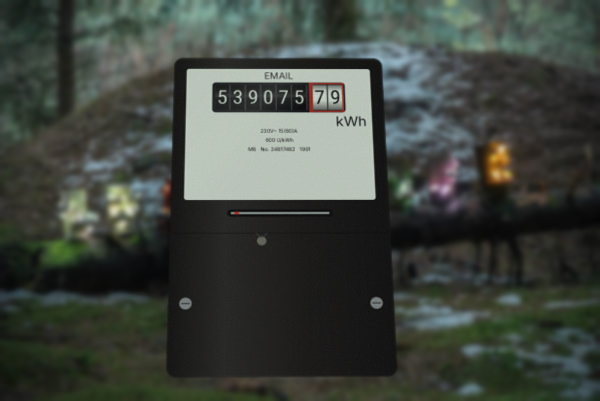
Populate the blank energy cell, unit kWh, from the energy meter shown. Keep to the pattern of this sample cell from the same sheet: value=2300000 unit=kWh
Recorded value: value=539075.79 unit=kWh
